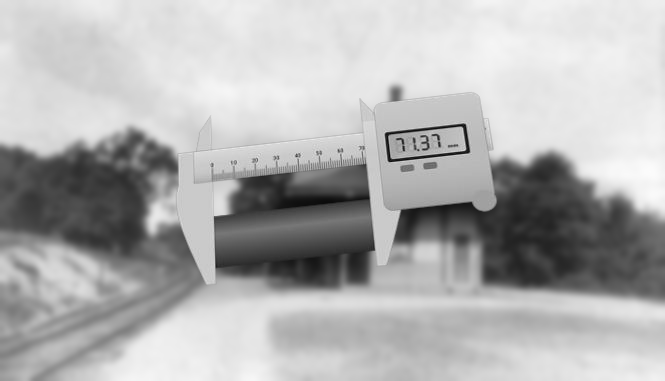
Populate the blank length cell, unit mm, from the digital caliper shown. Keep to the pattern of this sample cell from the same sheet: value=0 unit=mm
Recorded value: value=71.37 unit=mm
